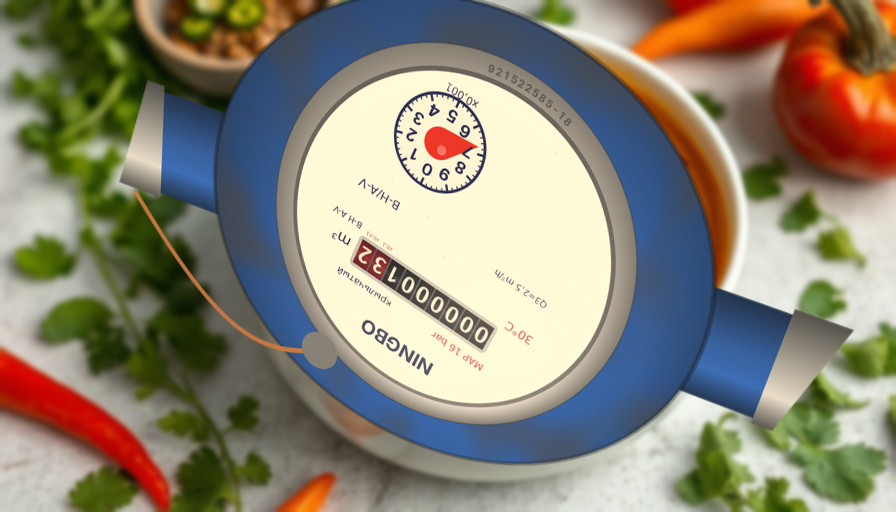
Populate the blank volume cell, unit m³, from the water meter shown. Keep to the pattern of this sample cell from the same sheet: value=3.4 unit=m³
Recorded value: value=1.326 unit=m³
